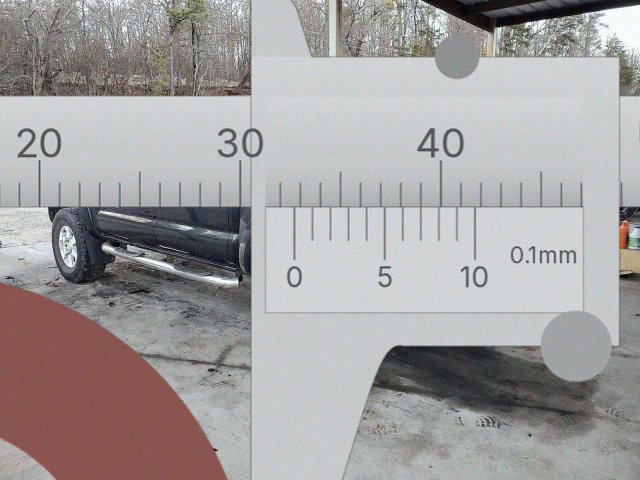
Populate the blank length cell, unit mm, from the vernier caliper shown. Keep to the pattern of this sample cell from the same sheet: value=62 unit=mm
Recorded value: value=32.7 unit=mm
